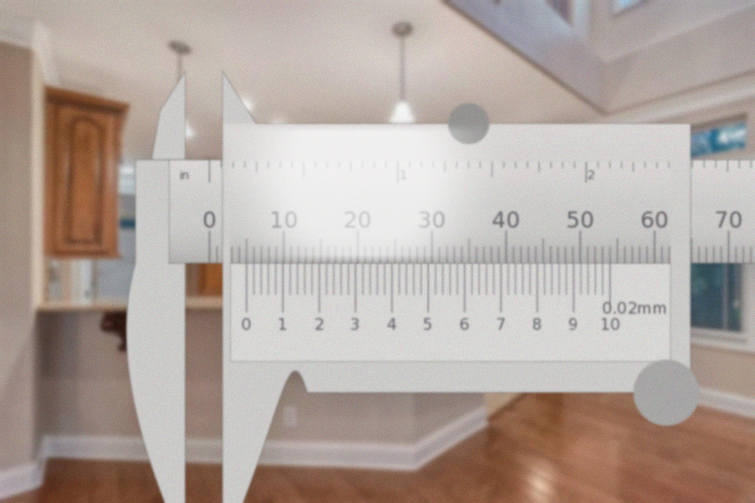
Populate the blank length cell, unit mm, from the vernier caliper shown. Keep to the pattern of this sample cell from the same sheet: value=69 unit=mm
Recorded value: value=5.0 unit=mm
